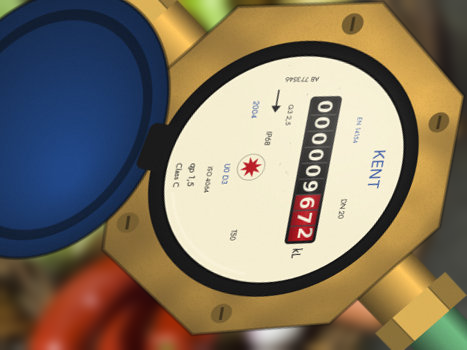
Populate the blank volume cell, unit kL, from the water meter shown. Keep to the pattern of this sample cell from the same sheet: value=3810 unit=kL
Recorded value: value=9.672 unit=kL
